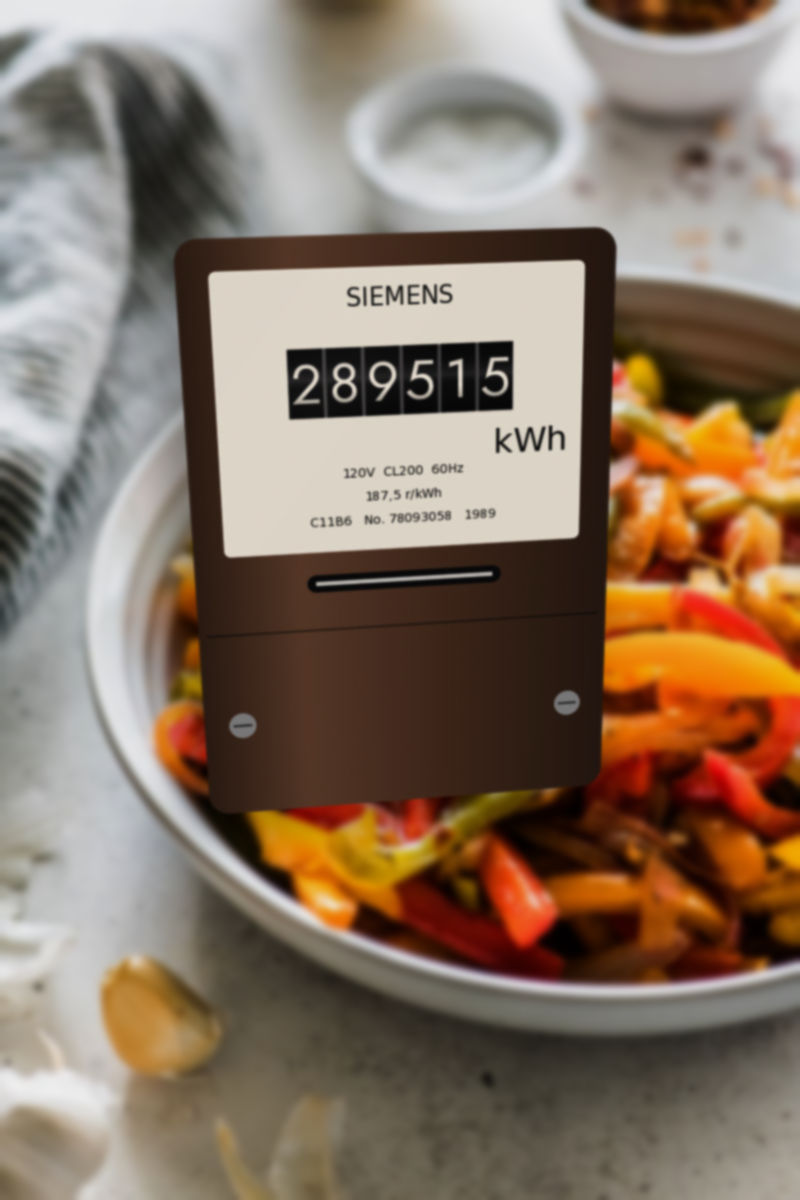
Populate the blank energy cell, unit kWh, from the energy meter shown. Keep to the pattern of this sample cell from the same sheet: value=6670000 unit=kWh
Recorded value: value=289515 unit=kWh
